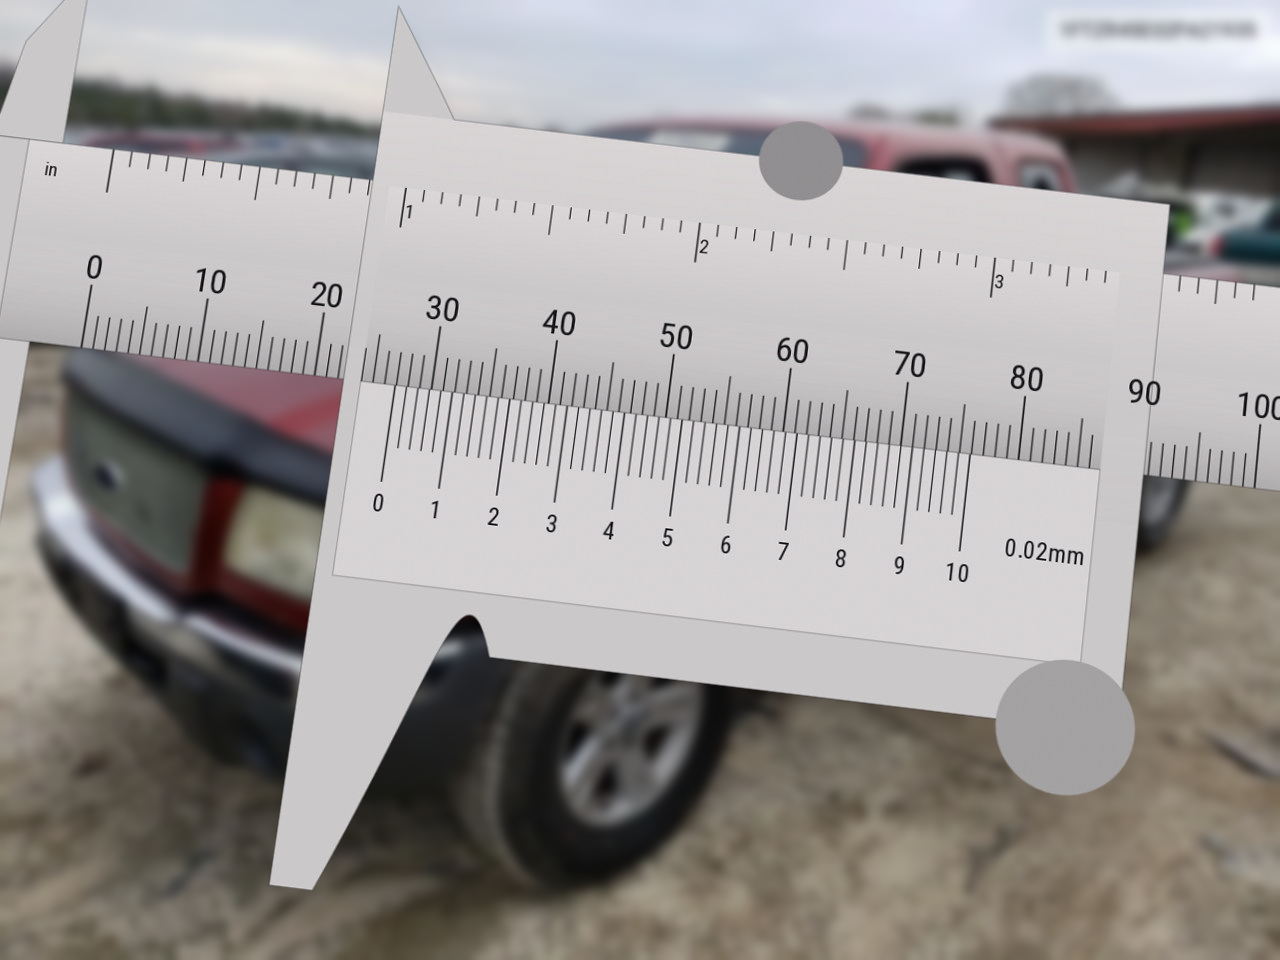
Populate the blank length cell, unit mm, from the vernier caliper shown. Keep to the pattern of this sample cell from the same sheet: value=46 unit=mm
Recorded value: value=26.9 unit=mm
